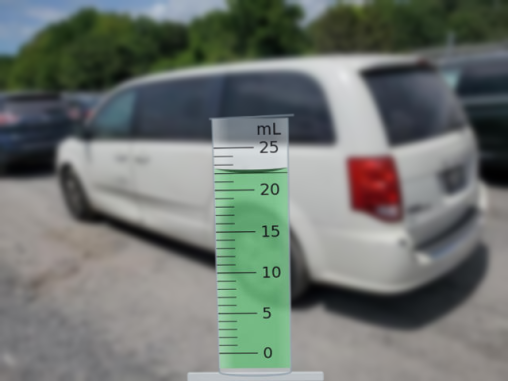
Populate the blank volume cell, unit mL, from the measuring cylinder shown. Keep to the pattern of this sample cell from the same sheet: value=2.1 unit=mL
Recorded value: value=22 unit=mL
